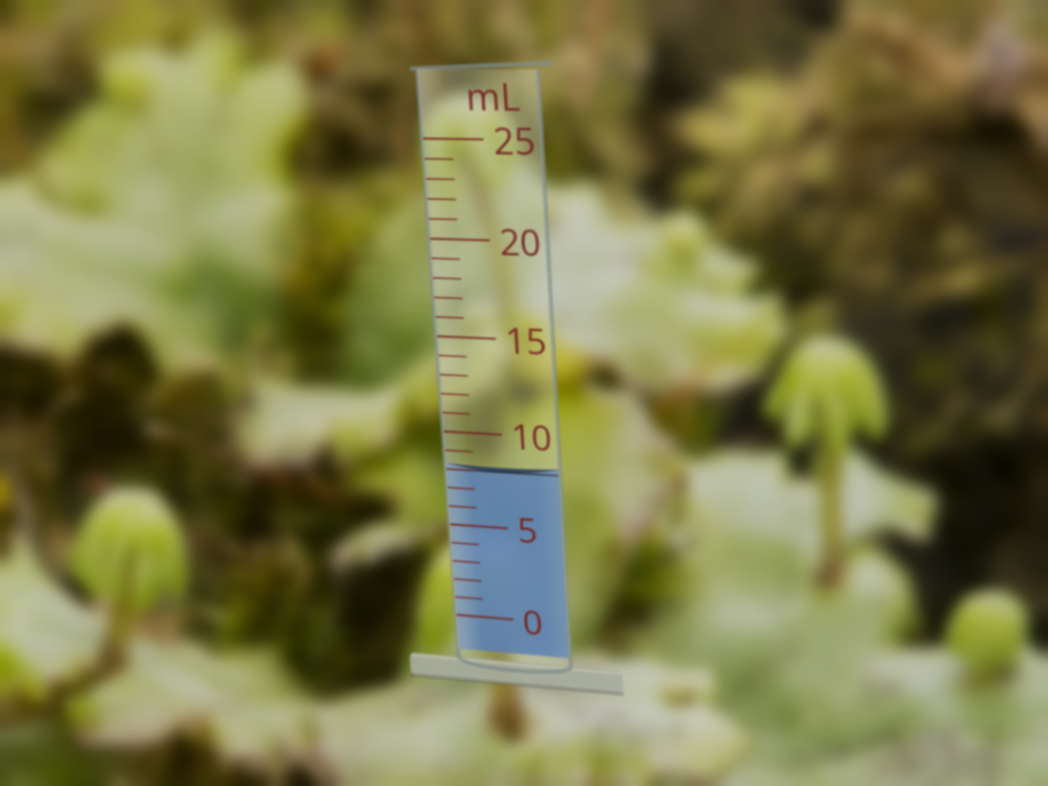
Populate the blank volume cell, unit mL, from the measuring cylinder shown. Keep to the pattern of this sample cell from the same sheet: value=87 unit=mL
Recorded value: value=8 unit=mL
